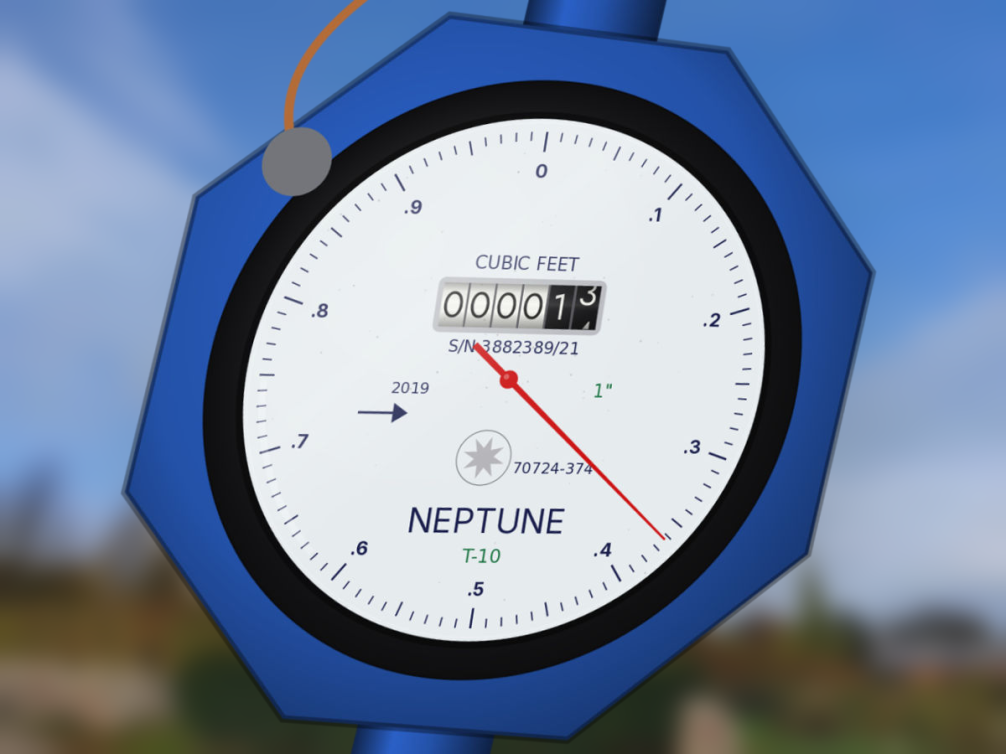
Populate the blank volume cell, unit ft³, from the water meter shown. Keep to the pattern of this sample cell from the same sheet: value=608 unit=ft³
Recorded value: value=13.36 unit=ft³
